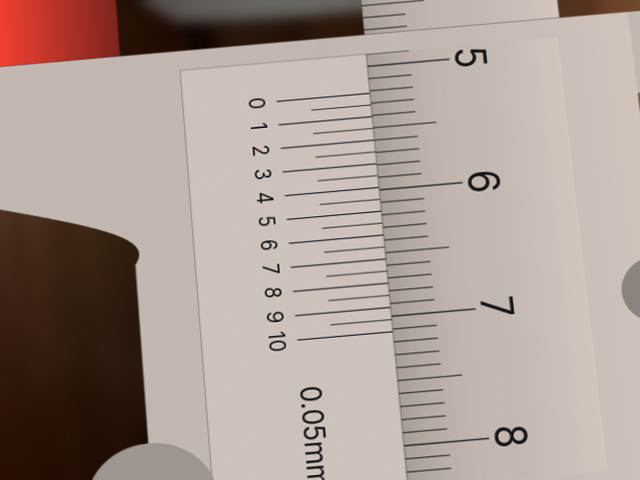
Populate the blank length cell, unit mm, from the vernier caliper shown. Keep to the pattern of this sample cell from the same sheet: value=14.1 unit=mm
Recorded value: value=52.2 unit=mm
